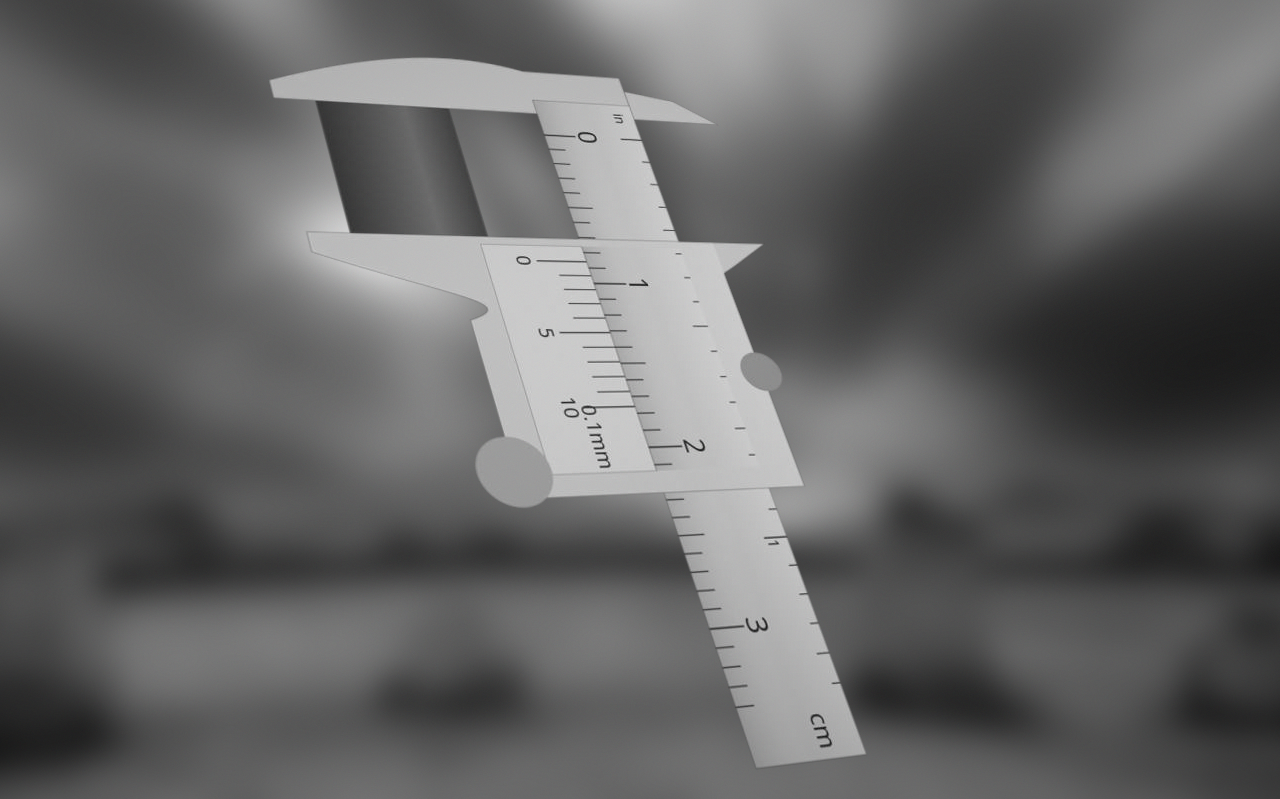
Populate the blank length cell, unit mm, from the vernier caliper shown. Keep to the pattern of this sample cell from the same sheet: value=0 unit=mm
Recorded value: value=8.6 unit=mm
